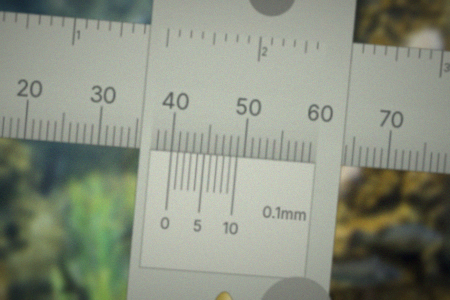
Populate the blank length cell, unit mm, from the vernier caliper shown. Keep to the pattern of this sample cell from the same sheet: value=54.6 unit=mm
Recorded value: value=40.0 unit=mm
